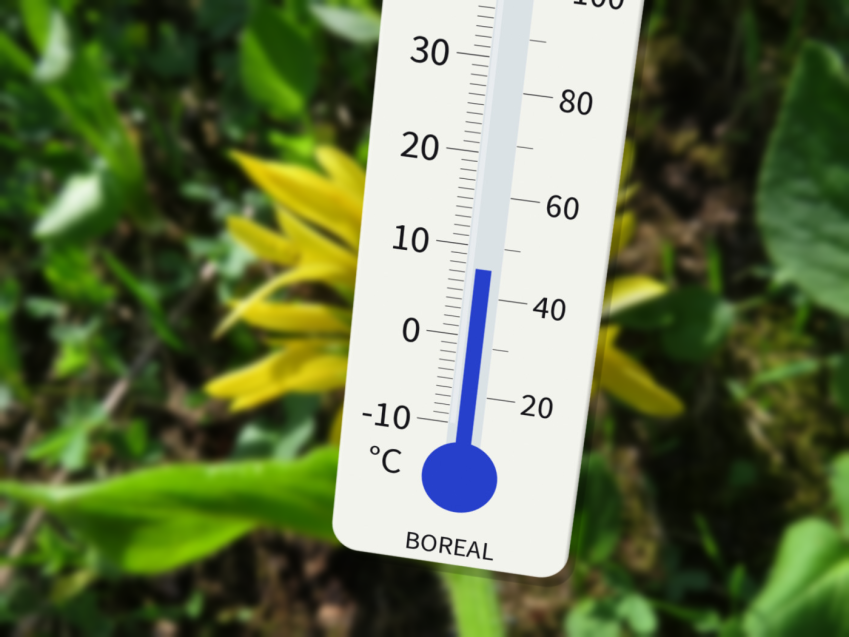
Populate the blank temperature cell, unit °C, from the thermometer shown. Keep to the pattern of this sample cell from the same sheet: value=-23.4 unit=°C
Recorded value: value=7.5 unit=°C
